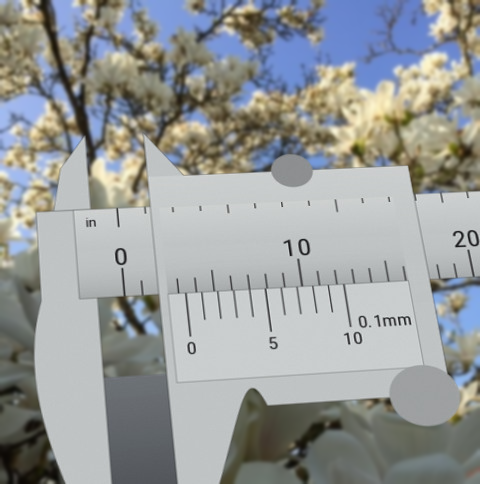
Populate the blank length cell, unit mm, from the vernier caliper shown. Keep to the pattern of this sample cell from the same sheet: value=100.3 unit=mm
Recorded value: value=3.4 unit=mm
